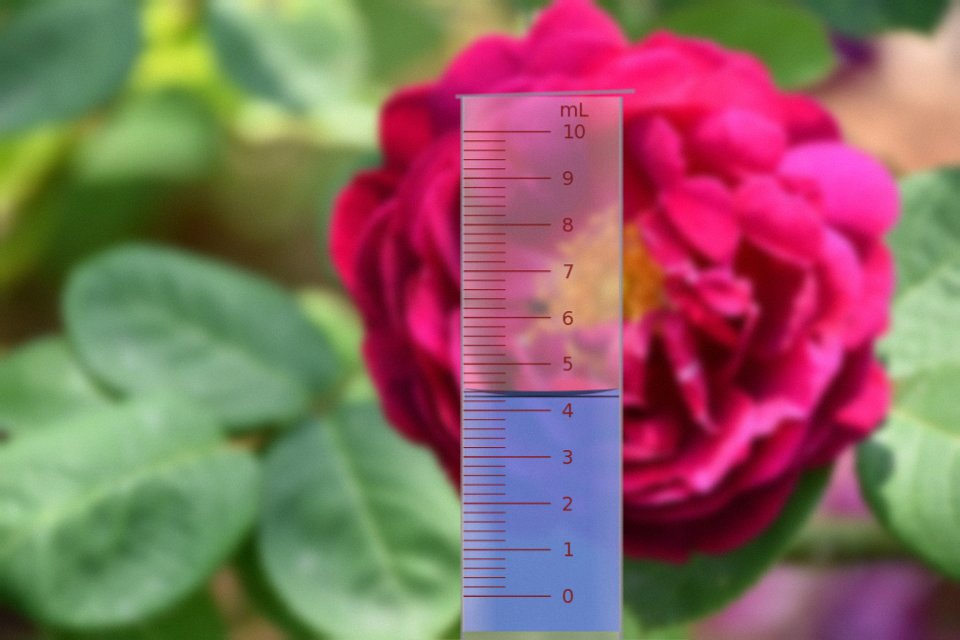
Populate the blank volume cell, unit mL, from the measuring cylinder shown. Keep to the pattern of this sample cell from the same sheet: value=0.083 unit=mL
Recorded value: value=4.3 unit=mL
